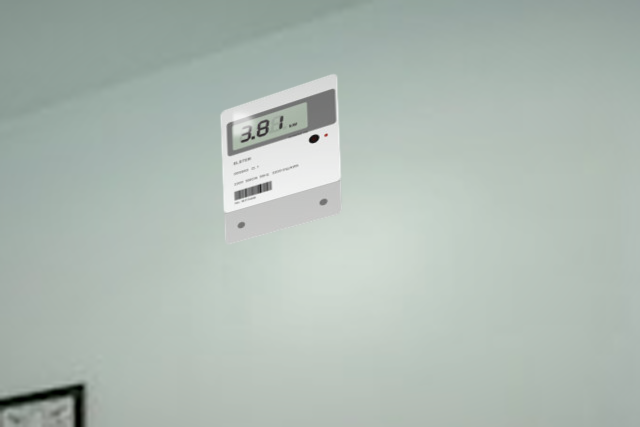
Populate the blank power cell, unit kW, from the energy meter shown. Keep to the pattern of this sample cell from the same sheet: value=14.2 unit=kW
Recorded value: value=3.81 unit=kW
